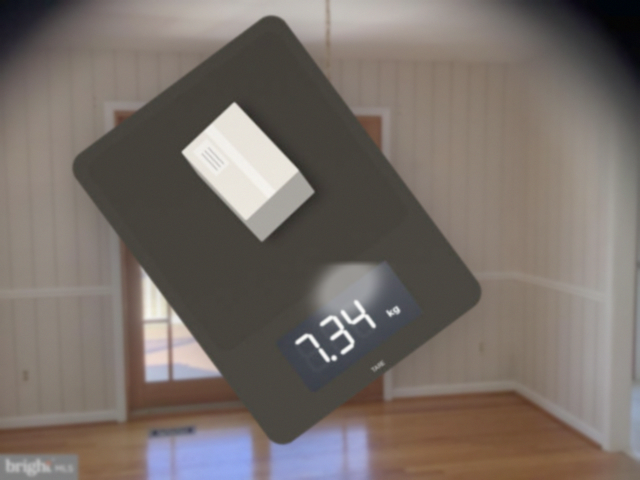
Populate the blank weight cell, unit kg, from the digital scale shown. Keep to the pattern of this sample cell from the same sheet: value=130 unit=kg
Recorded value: value=7.34 unit=kg
